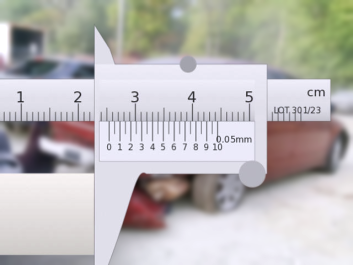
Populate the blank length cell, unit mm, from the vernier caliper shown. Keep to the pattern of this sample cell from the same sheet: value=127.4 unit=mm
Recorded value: value=25.4 unit=mm
